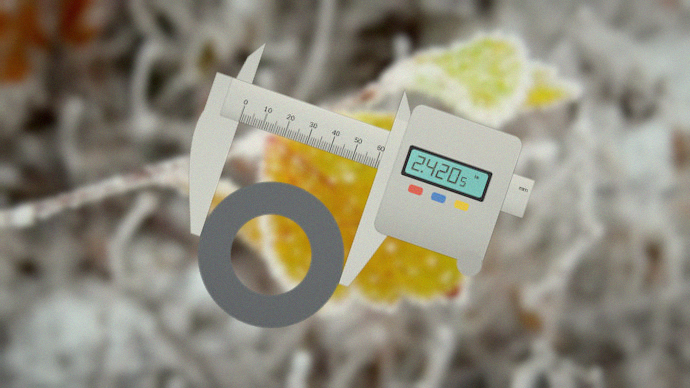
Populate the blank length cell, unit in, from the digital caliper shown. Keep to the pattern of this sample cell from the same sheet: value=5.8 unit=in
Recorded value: value=2.4205 unit=in
